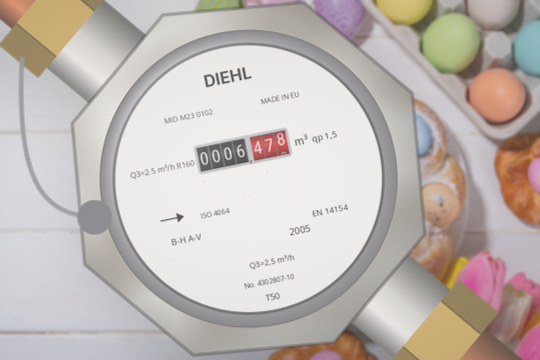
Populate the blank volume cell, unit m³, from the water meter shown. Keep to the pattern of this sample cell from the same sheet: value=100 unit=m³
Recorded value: value=6.478 unit=m³
